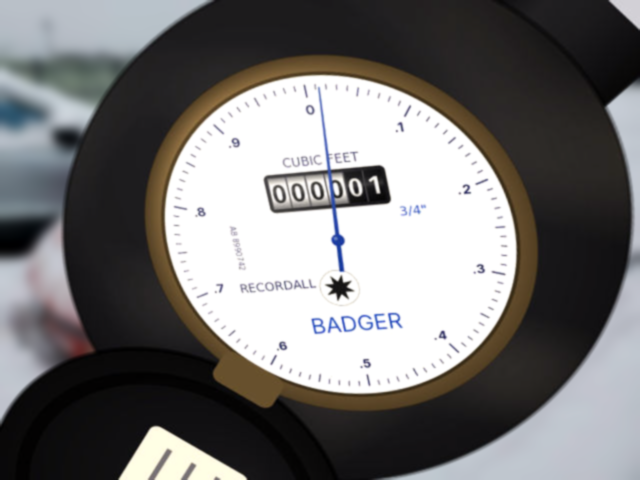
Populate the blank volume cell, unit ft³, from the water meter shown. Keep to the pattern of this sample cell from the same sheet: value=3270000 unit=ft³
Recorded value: value=1.01 unit=ft³
